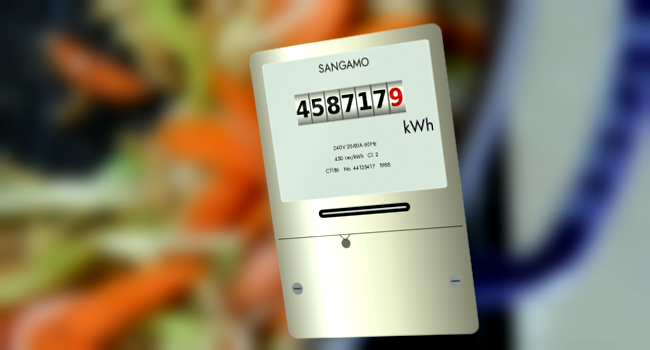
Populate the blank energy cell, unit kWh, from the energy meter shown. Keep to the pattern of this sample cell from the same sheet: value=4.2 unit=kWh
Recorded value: value=458717.9 unit=kWh
